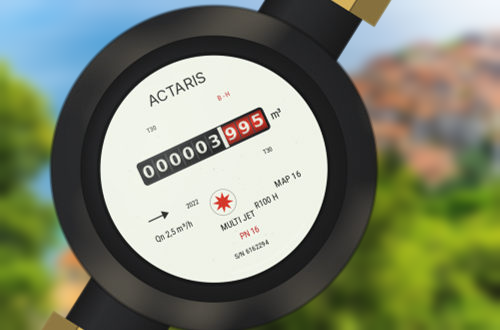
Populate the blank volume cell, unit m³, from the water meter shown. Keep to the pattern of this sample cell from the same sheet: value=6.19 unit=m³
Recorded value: value=3.995 unit=m³
